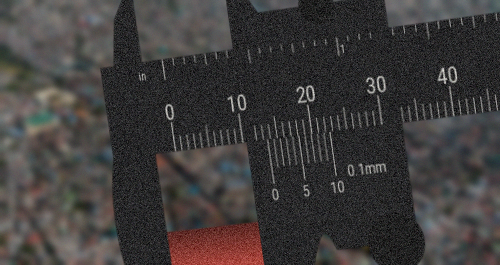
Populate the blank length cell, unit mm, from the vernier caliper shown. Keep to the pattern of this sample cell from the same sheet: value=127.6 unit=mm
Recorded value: value=13.6 unit=mm
